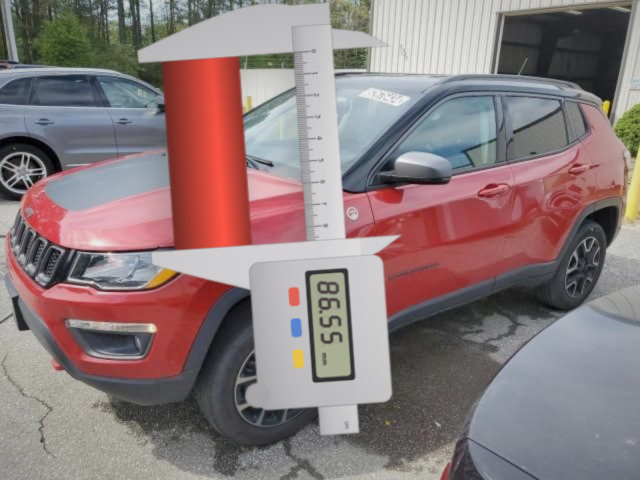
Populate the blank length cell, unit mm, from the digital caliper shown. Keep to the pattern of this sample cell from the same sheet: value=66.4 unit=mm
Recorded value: value=86.55 unit=mm
